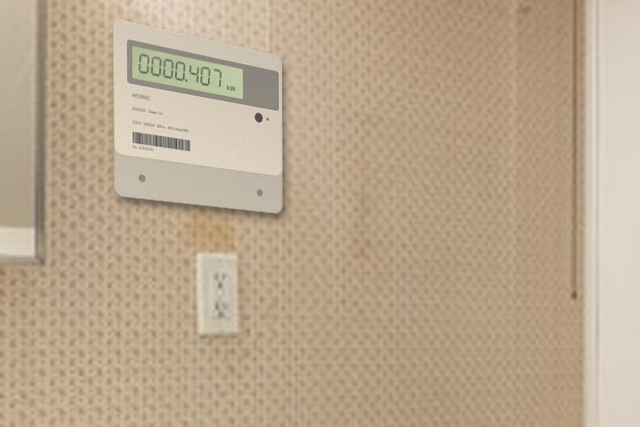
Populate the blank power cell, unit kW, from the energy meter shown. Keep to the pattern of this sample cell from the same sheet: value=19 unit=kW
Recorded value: value=0.407 unit=kW
